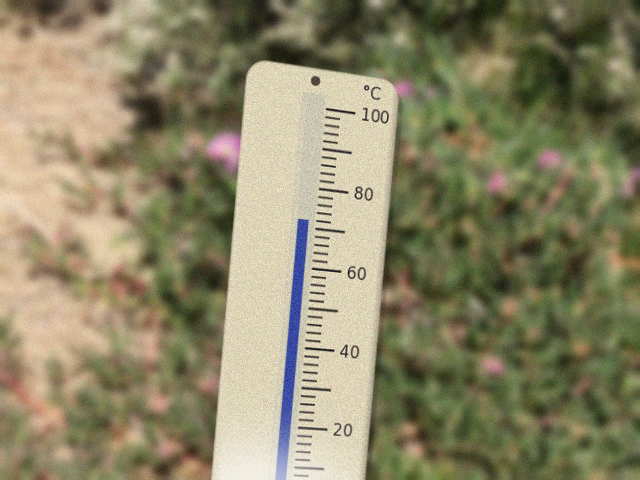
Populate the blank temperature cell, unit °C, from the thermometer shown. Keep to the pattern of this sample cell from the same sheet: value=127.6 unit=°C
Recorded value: value=72 unit=°C
